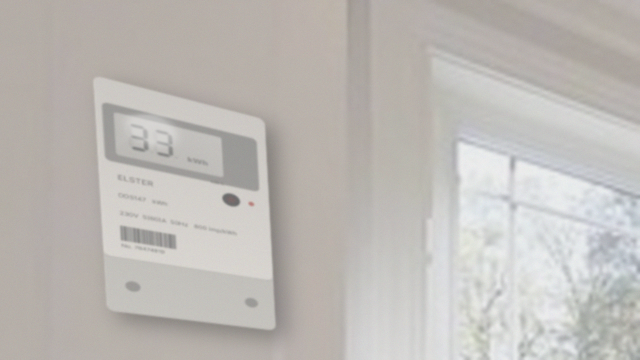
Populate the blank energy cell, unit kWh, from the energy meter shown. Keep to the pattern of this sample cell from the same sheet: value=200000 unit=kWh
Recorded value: value=33 unit=kWh
